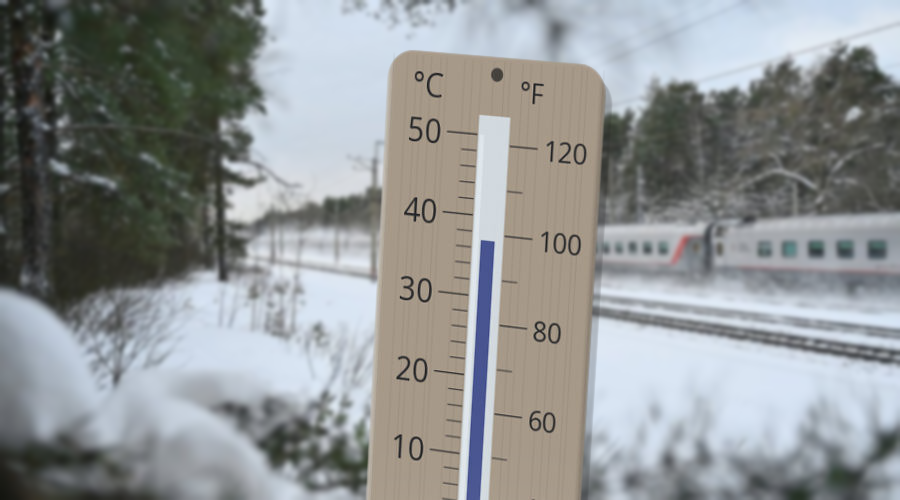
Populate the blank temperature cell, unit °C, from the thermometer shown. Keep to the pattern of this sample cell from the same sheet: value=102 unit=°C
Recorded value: value=37 unit=°C
